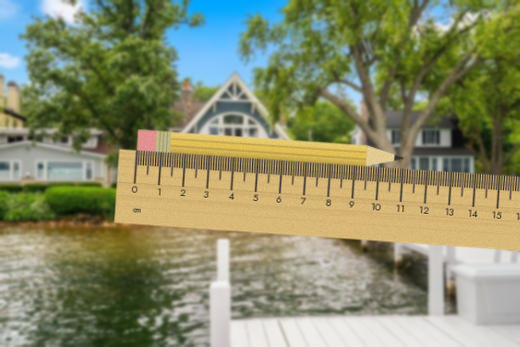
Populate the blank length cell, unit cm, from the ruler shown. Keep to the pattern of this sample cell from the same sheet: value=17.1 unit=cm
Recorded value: value=11 unit=cm
